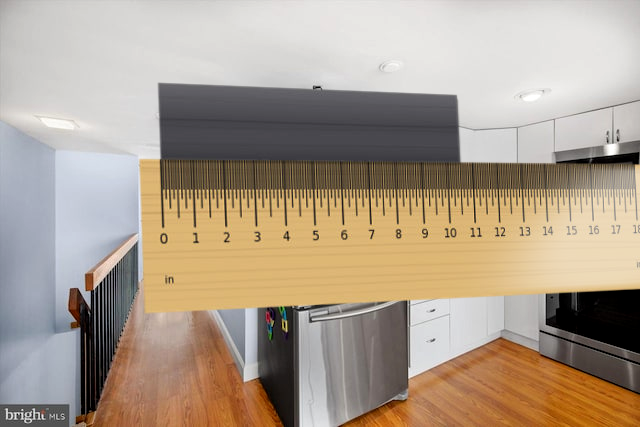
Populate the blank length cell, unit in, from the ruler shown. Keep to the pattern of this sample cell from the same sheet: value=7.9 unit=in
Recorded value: value=10.5 unit=in
